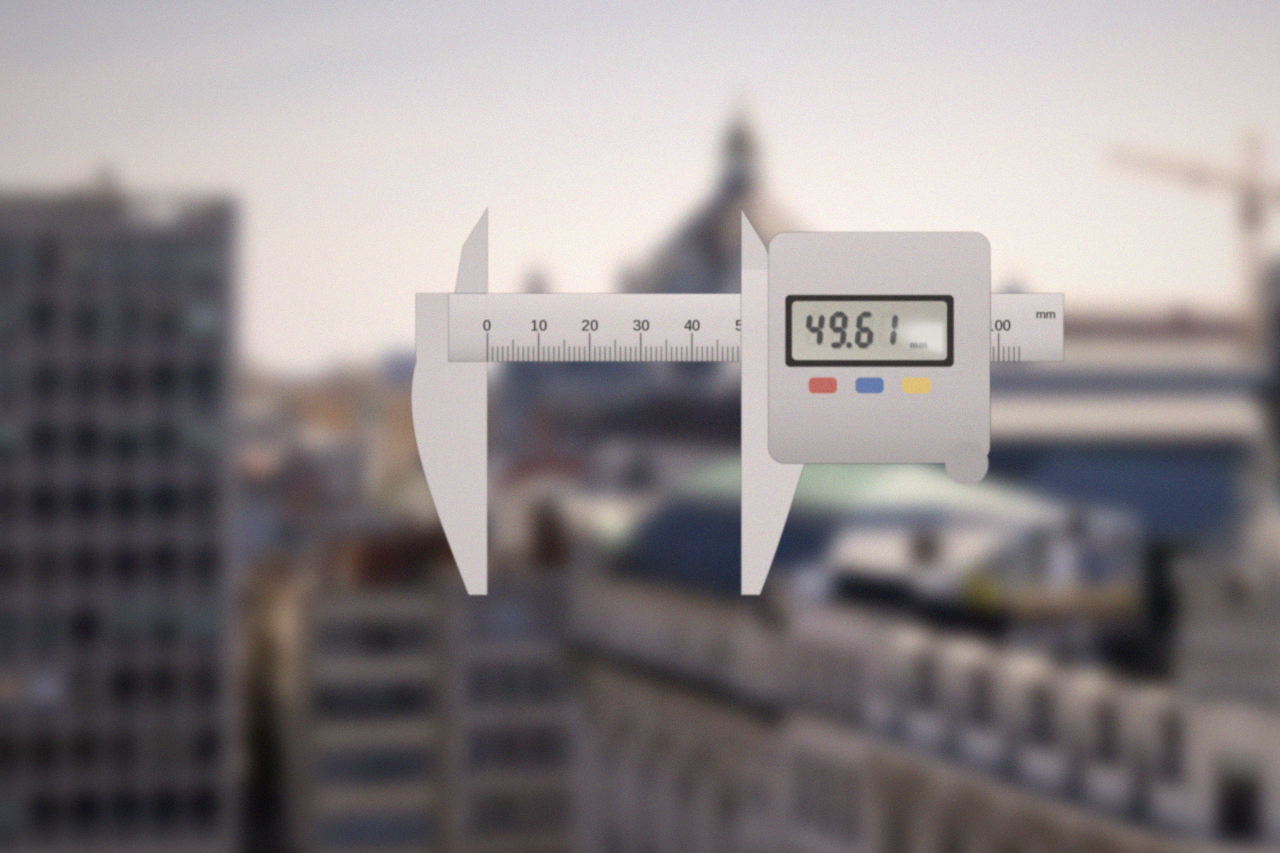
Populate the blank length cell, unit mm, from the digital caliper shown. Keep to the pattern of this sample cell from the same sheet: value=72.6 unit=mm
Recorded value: value=49.61 unit=mm
